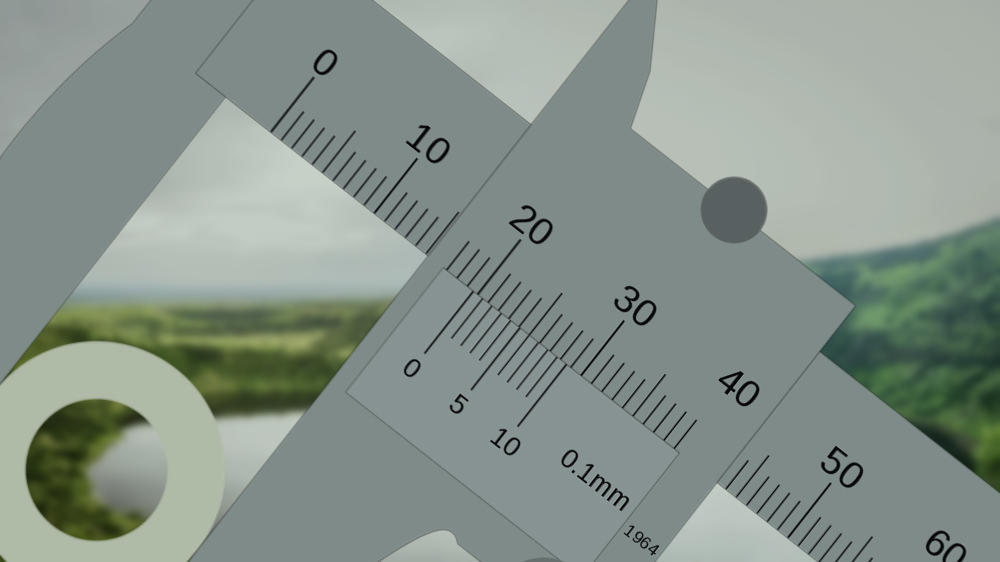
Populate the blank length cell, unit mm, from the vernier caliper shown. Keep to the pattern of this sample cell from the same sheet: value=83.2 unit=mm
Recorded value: value=19.6 unit=mm
